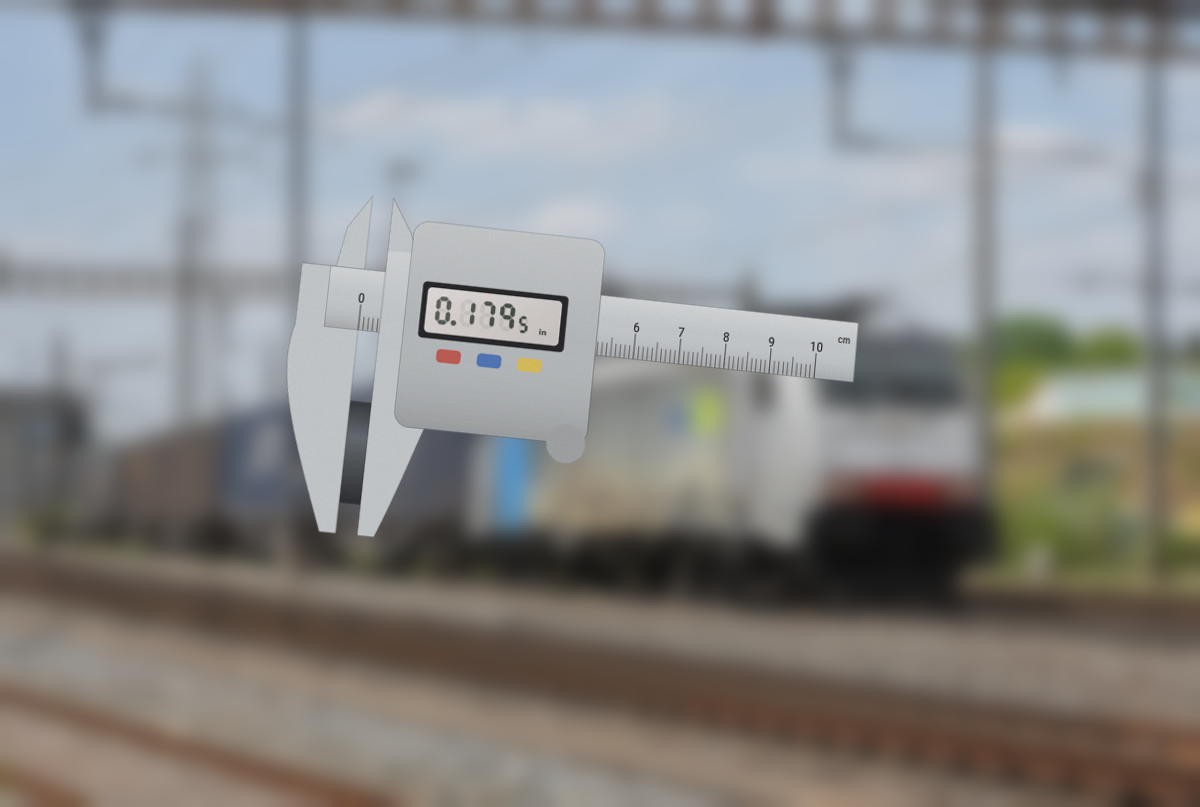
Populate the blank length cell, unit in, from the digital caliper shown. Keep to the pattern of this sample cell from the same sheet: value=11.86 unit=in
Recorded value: value=0.1795 unit=in
